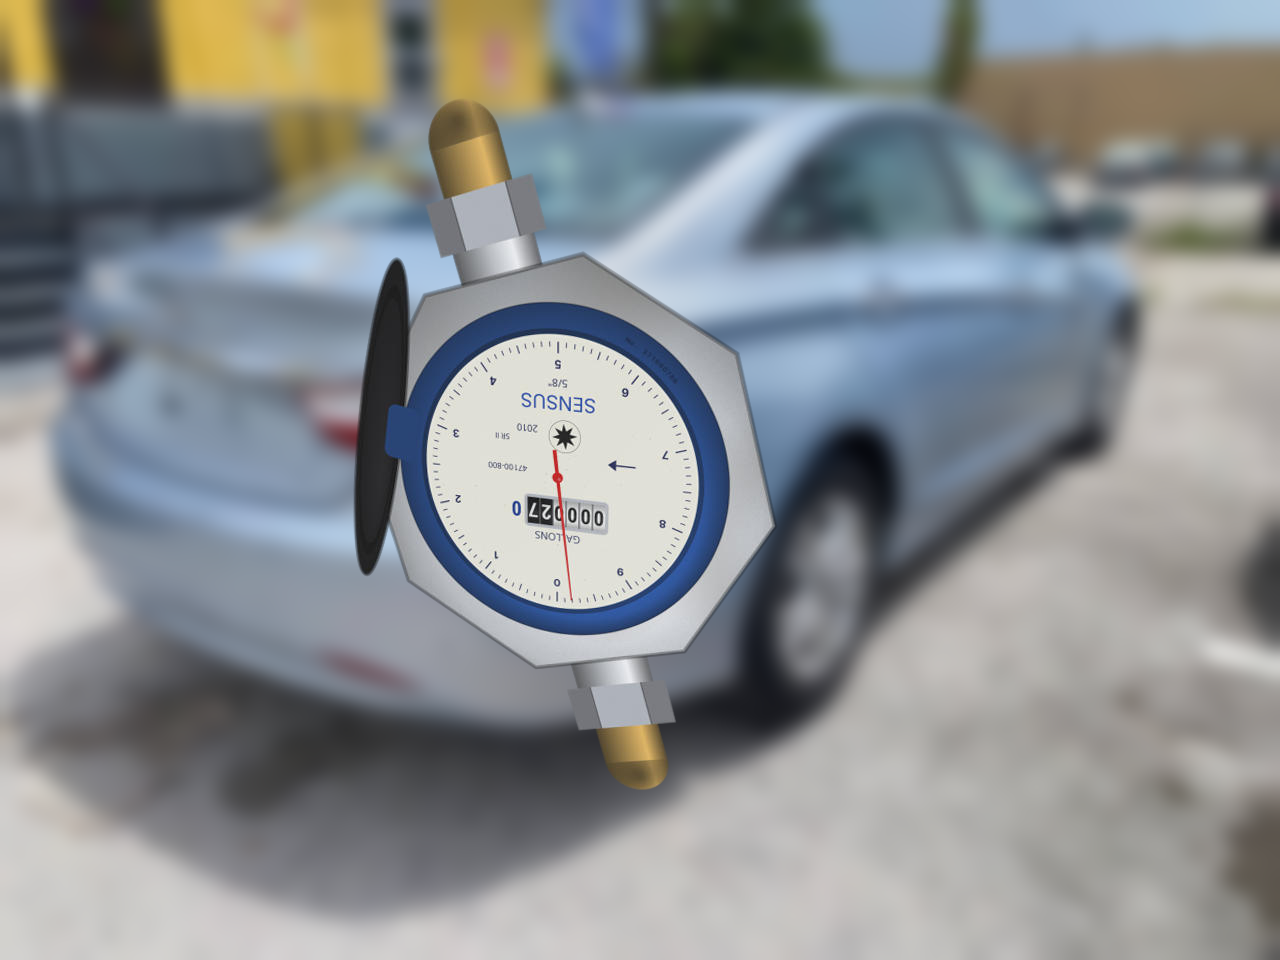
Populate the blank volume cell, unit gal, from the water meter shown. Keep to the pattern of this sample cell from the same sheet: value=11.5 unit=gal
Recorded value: value=269.8 unit=gal
